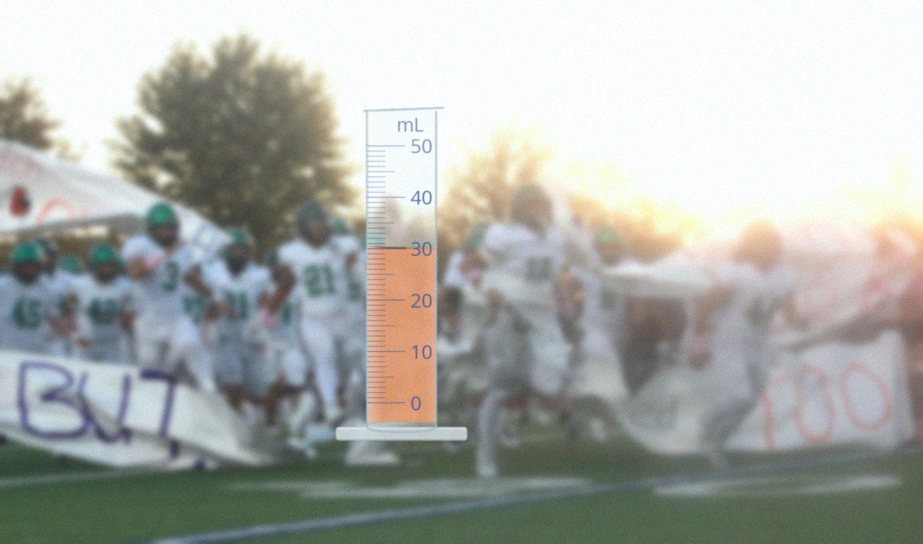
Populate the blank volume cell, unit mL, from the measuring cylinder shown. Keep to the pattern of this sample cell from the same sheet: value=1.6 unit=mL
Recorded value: value=30 unit=mL
